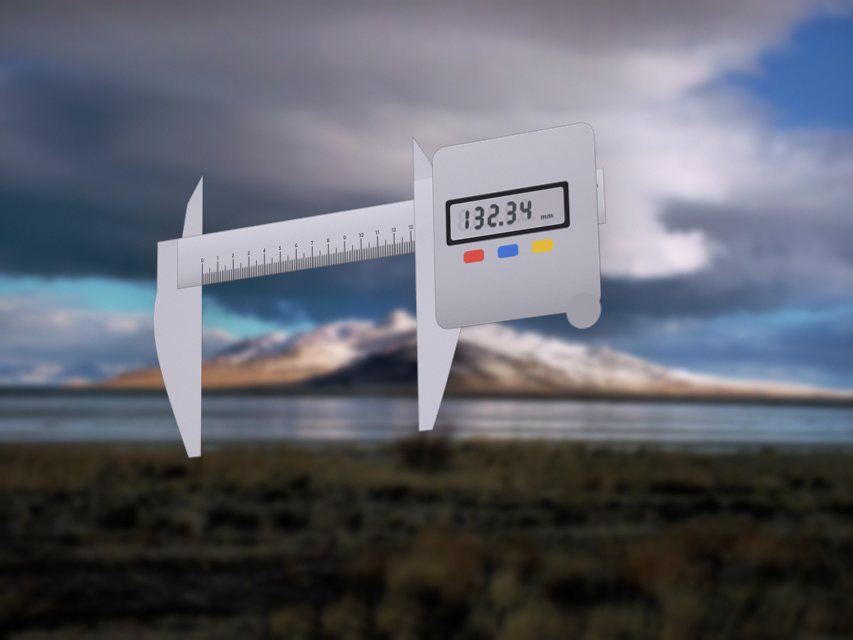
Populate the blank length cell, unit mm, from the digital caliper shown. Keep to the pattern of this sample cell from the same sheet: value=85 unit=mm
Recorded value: value=132.34 unit=mm
